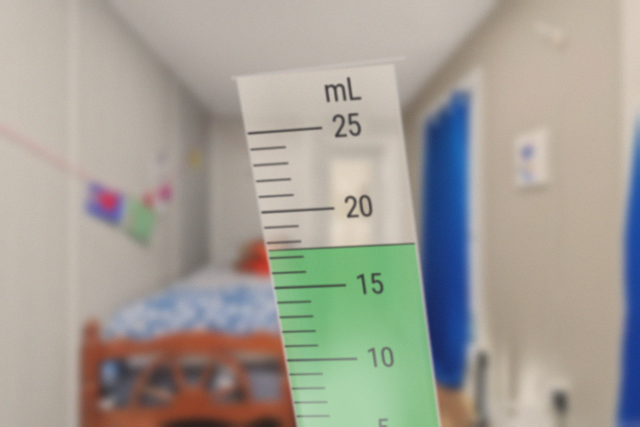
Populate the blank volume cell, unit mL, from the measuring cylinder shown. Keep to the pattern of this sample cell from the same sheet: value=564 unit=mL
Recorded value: value=17.5 unit=mL
